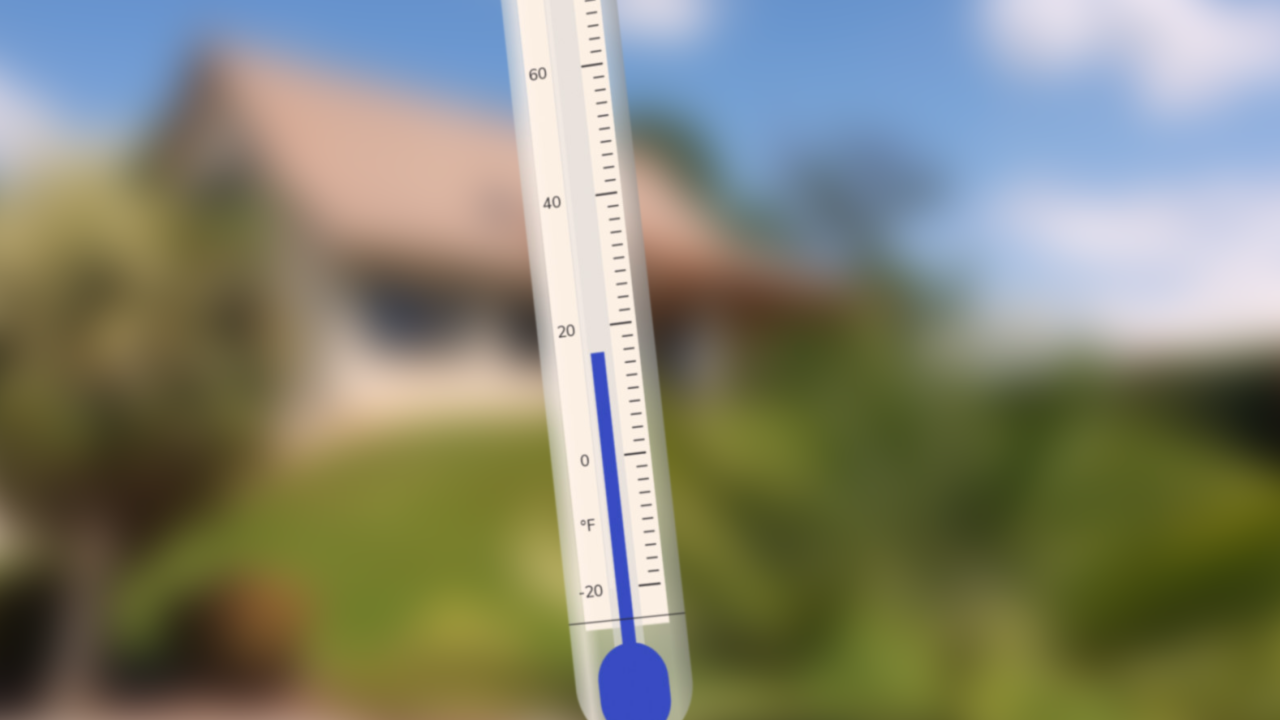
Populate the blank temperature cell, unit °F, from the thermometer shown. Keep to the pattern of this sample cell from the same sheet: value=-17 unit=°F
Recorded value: value=16 unit=°F
